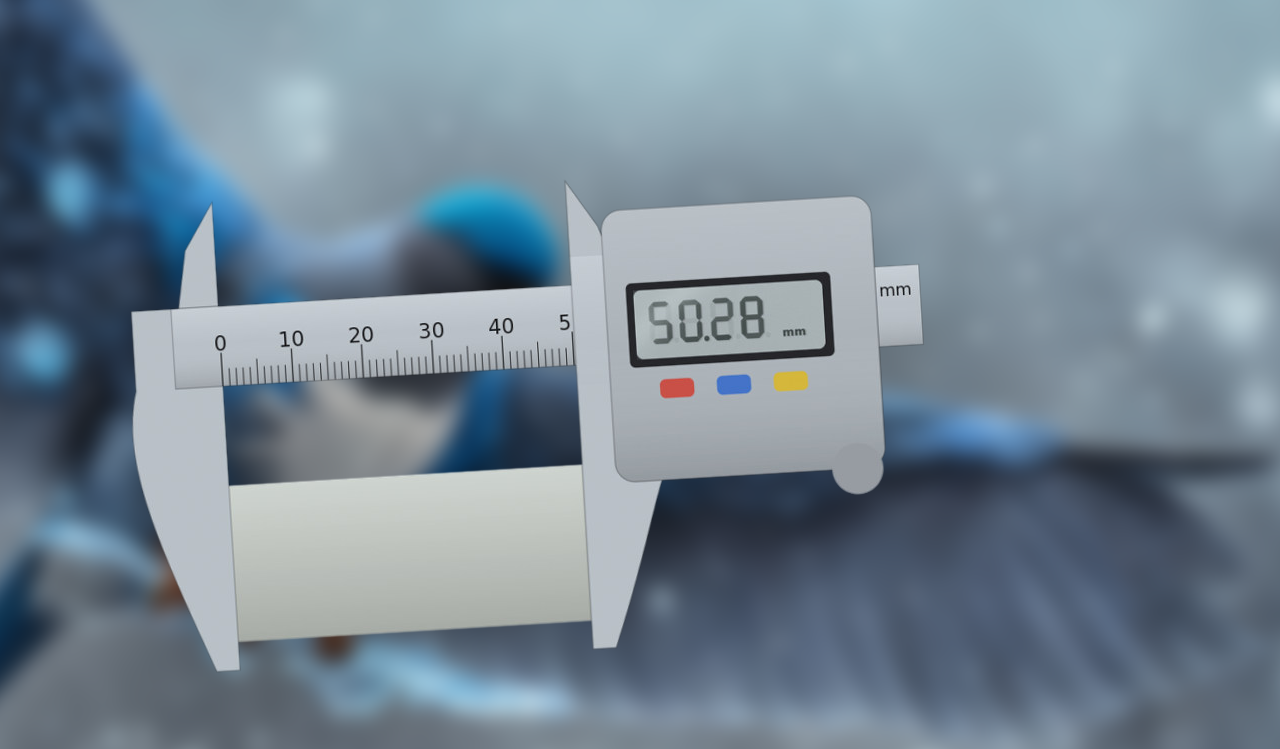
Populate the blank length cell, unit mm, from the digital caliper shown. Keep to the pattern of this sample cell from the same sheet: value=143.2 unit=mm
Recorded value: value=50.28 unit=mm
